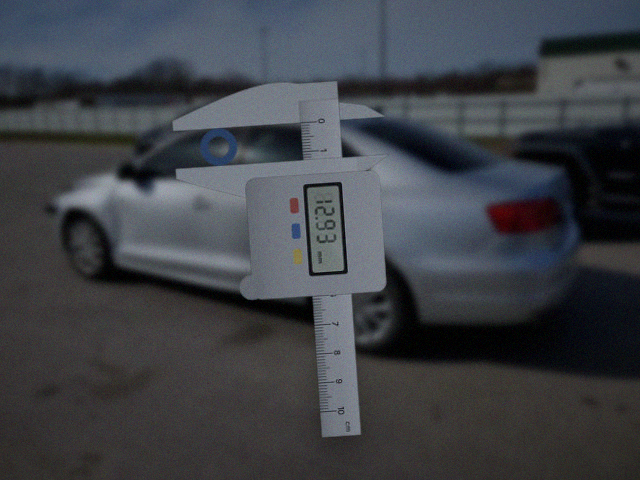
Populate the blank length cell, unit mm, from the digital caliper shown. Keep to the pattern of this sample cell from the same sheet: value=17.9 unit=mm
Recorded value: value=12.93 unit=mm
